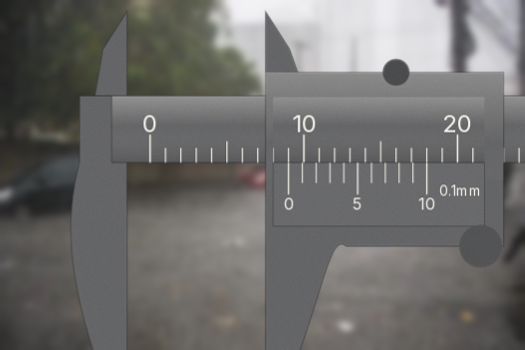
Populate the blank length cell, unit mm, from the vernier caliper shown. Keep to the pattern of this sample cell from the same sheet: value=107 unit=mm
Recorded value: value=9.0 unit=mm
